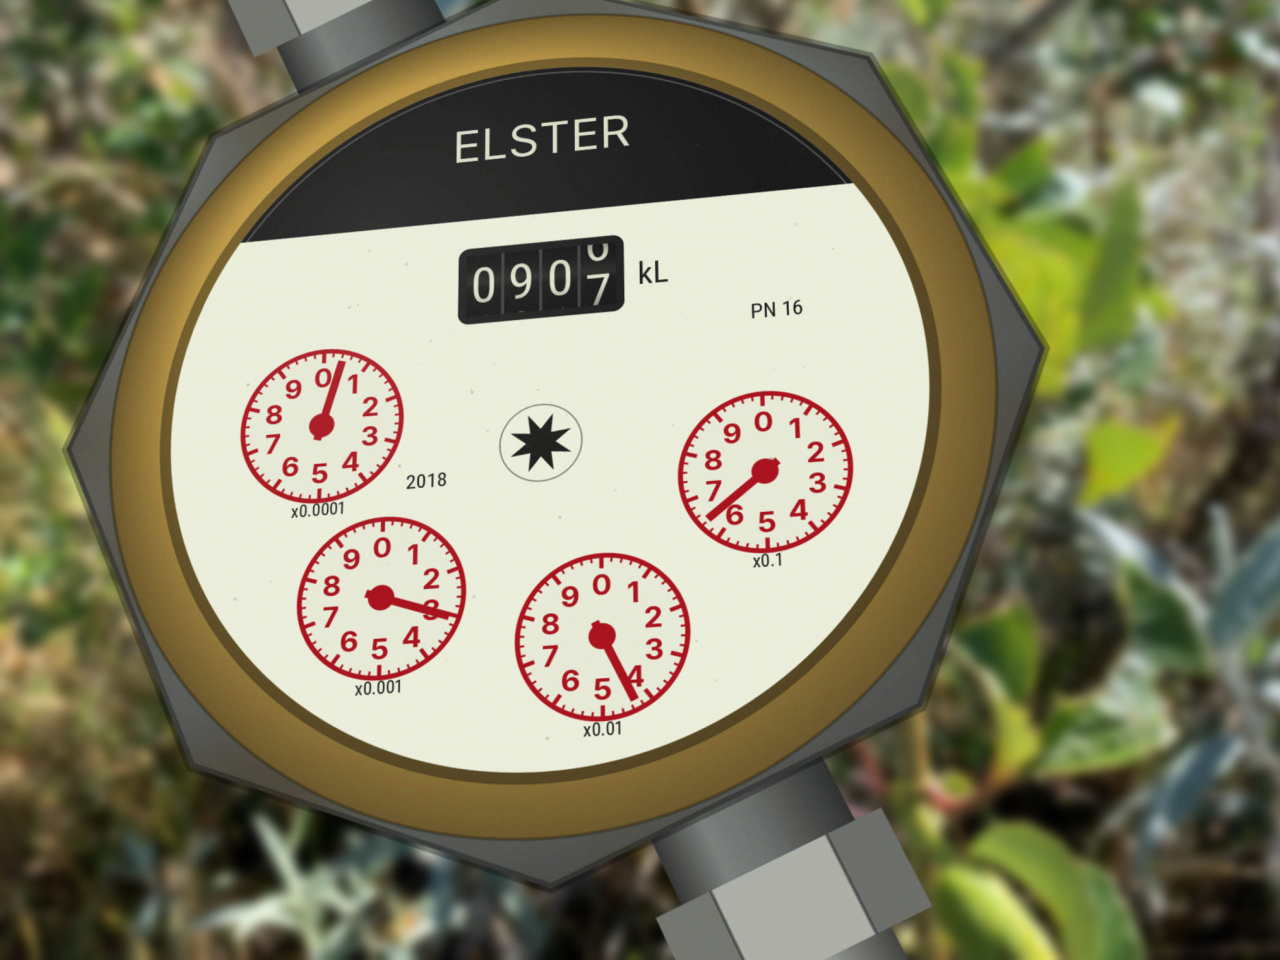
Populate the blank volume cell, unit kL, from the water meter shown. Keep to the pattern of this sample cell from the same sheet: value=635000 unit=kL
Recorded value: value=906.6430 unit=kL
